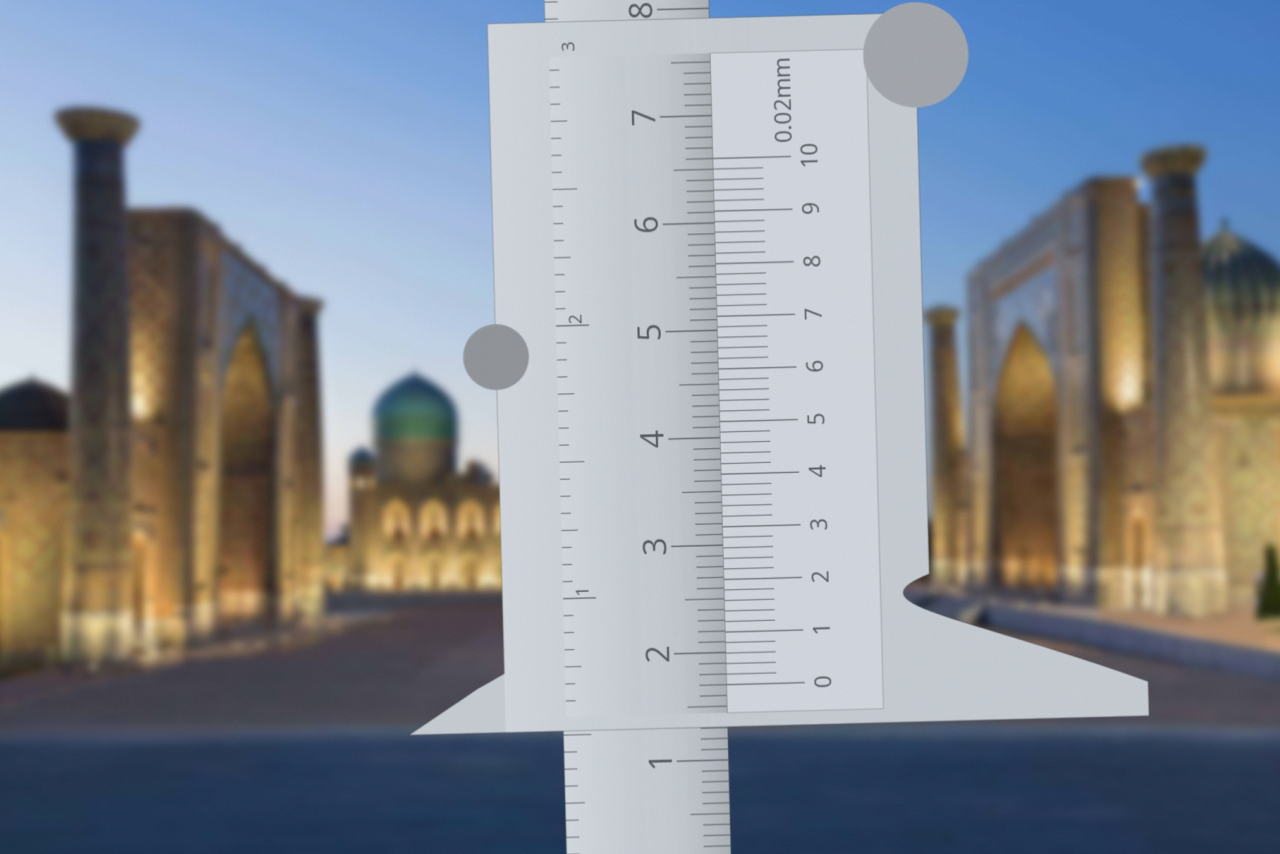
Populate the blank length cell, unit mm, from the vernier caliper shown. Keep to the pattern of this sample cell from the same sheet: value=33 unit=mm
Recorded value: value=17.0 unit=mm
